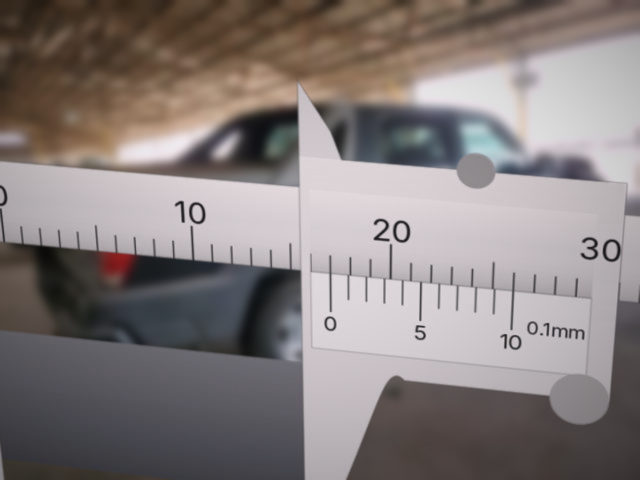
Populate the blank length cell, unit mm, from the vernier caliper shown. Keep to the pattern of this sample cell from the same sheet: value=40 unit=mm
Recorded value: value=17.0 unit=mm
